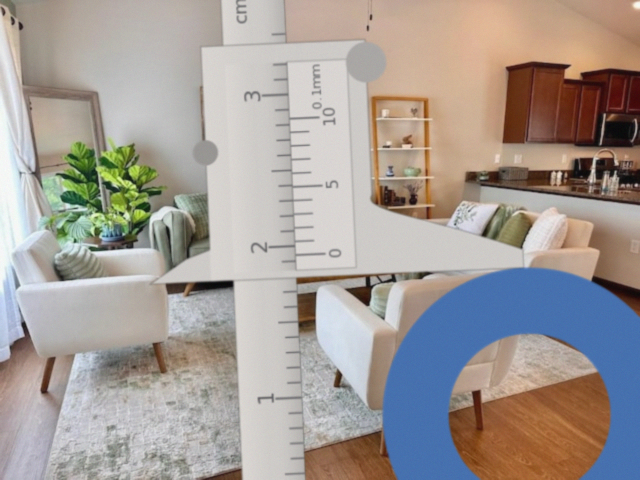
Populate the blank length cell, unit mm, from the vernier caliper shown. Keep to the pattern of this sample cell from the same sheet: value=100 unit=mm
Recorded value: value=19.4 unit=mm
